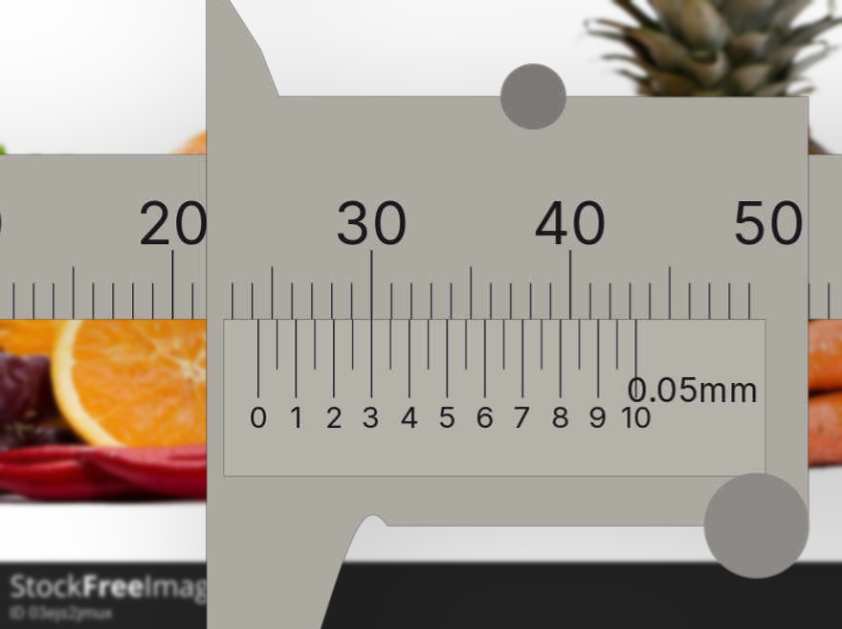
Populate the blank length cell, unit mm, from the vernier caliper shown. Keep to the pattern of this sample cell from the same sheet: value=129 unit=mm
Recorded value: value=24.3 unit=mm
